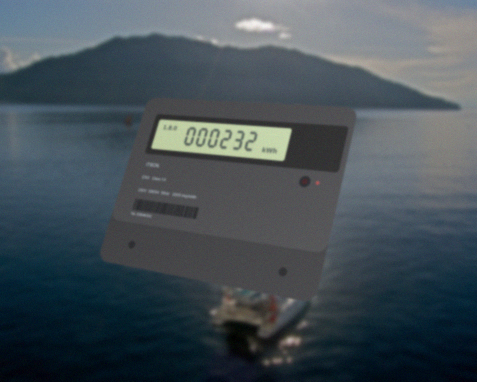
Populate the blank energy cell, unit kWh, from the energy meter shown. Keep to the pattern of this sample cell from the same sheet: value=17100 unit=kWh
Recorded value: value=232 unit=kWh
